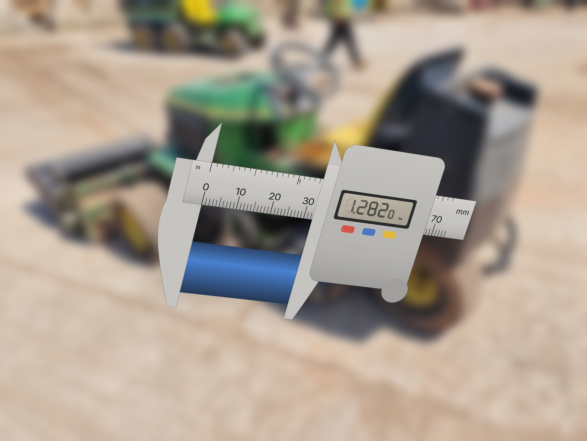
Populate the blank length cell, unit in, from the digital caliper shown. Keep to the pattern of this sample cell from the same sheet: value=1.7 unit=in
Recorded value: value=1.2820 unit=in
